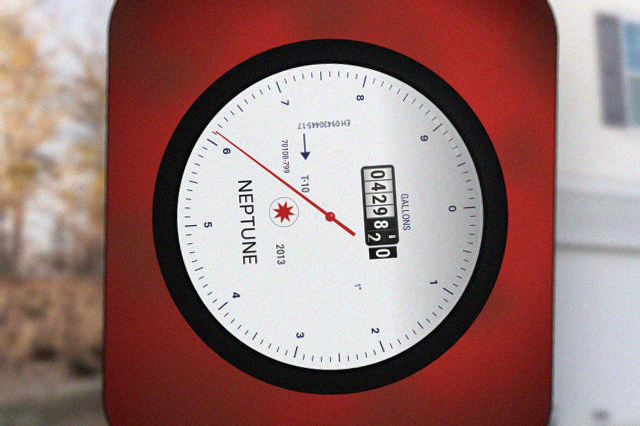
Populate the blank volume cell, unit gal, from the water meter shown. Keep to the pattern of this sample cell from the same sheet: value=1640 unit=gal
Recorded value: value=429816.1 unit=gal
